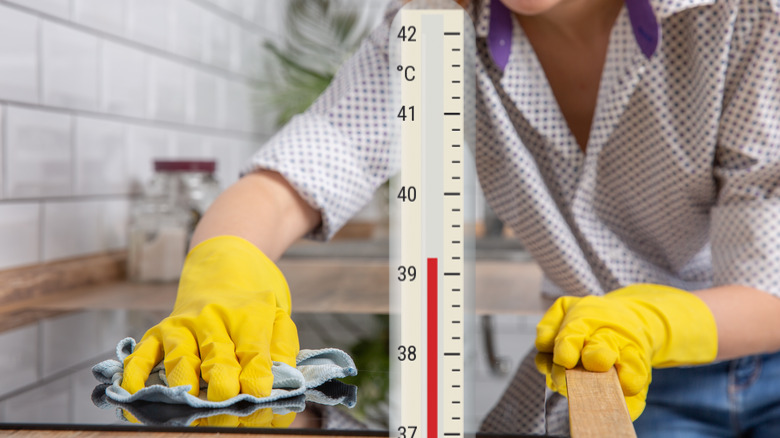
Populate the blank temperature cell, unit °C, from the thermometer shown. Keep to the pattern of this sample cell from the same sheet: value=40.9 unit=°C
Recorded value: value=39.2 unit=°C
